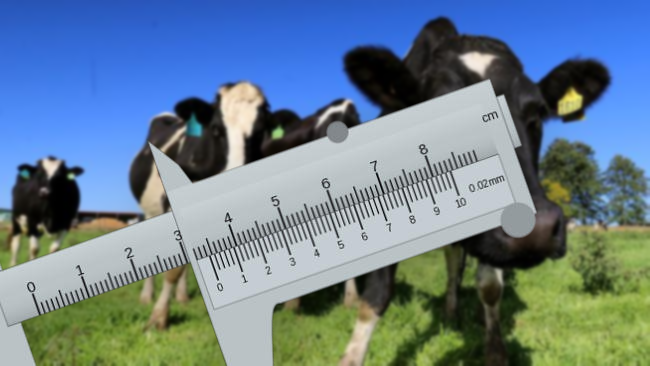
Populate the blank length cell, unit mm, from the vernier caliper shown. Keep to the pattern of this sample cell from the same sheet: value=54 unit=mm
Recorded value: value=34.5 unit=mm
